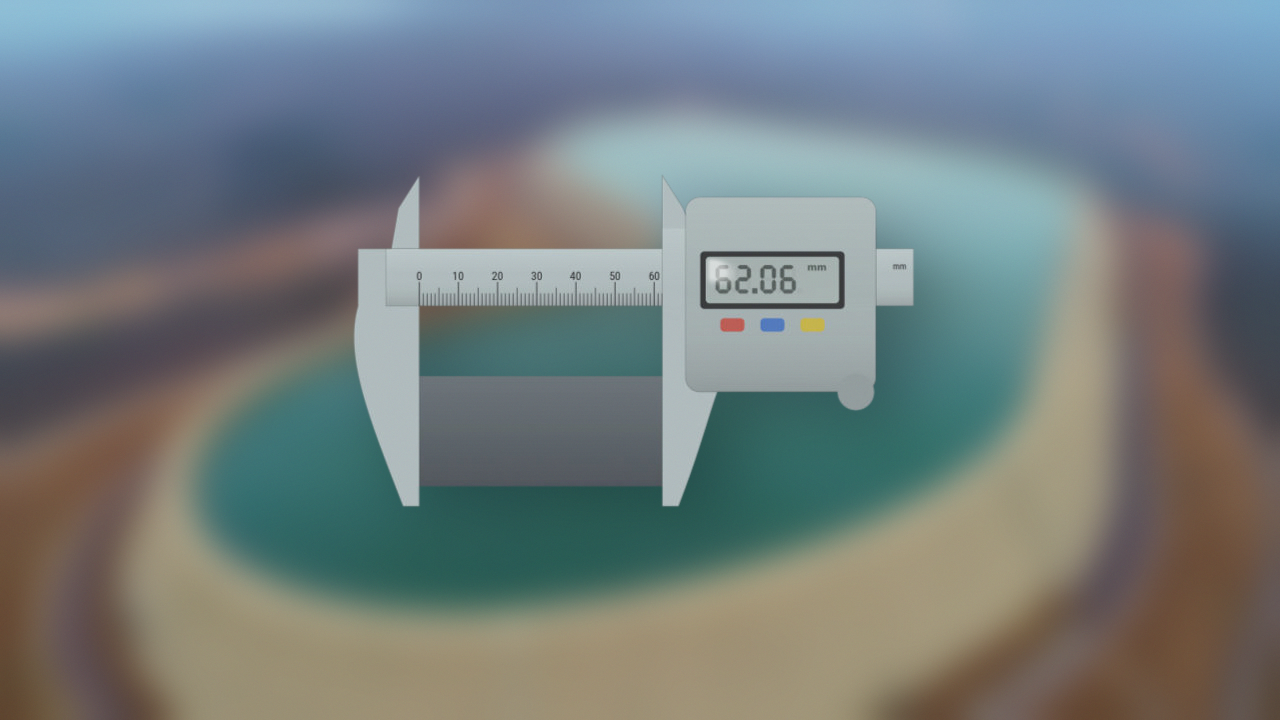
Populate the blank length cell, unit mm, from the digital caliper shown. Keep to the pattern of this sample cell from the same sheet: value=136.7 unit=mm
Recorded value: value=62.06 unit=mm
